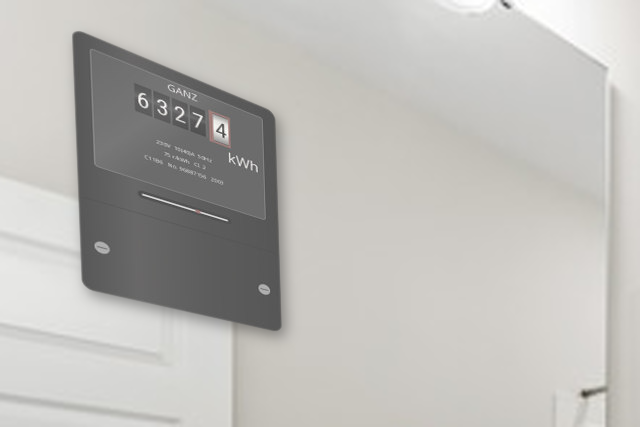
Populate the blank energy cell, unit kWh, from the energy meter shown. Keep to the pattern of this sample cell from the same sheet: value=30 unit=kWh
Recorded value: value=6327.4 unit=kWh
